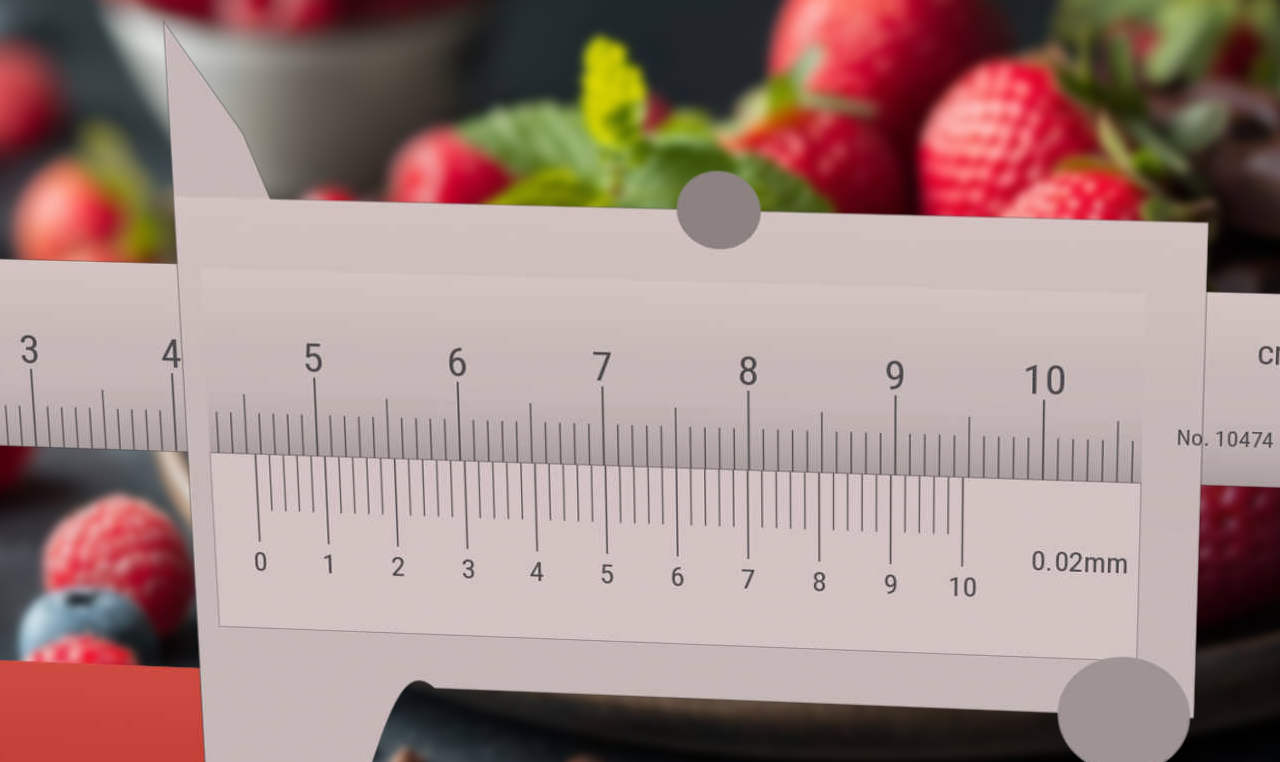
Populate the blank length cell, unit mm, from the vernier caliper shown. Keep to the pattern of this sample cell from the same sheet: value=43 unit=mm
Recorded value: value=45.6 unit=mm
